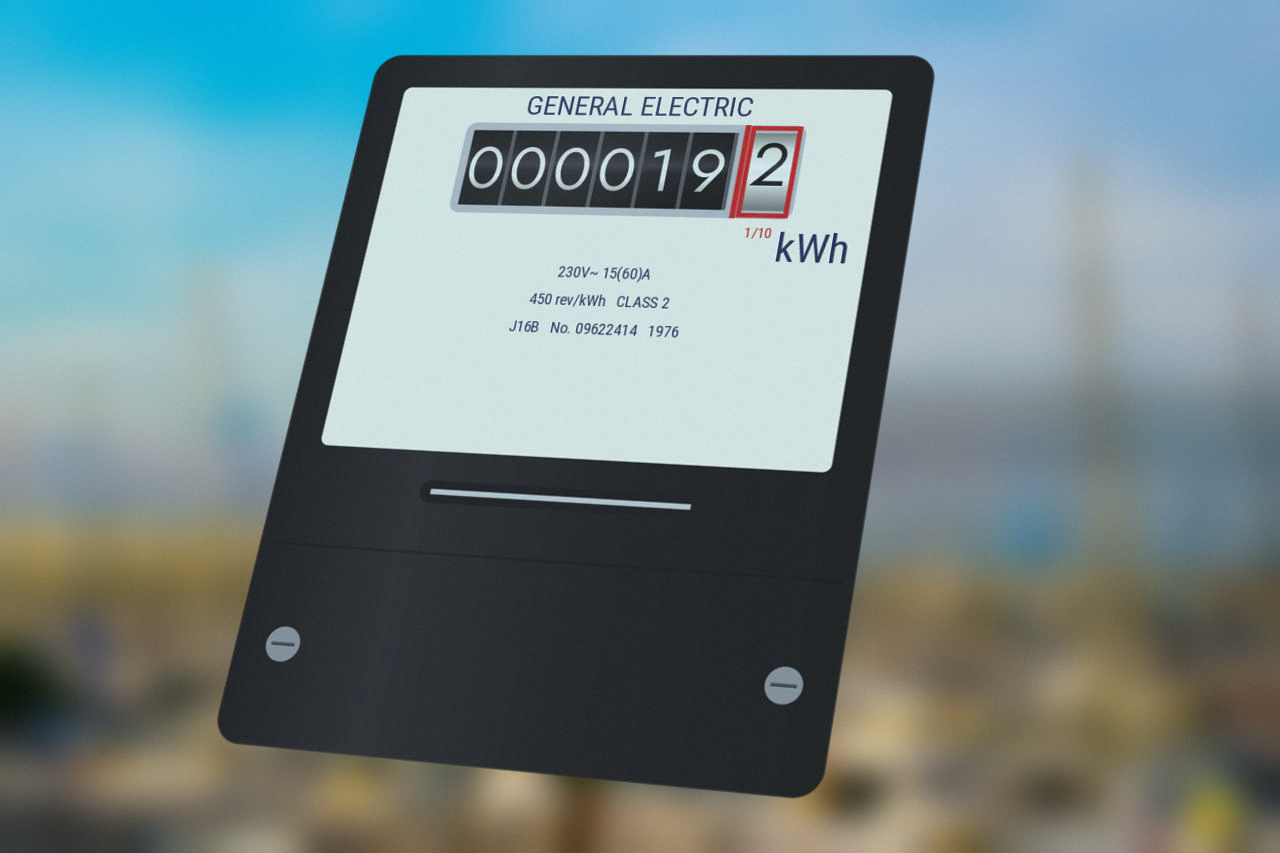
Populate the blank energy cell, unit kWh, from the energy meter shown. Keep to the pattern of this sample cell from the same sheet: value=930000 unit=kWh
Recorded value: value=19.2 unit=kWh
